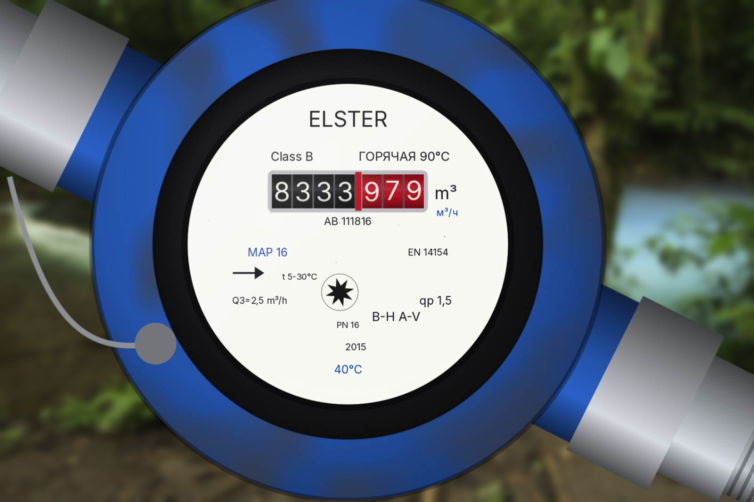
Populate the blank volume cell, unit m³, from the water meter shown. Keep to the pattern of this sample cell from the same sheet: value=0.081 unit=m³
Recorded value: value=8333.979 unit=m³
